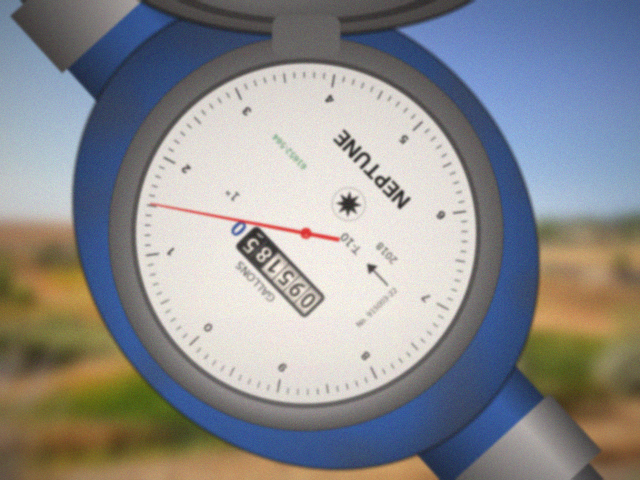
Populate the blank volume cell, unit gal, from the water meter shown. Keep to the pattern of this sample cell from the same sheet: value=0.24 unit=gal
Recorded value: value=951851.5 unit=gal
